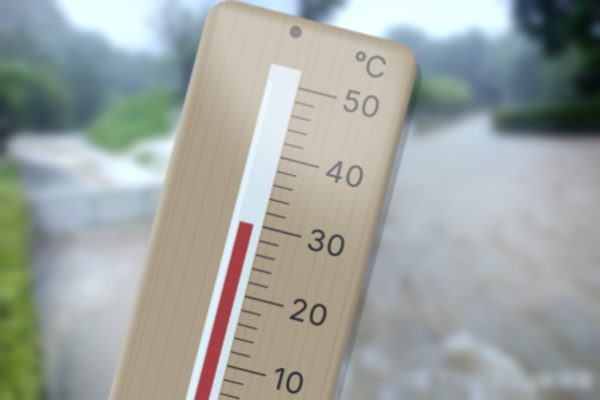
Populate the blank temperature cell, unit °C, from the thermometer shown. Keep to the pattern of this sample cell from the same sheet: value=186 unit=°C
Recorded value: value=30 unit=°C
